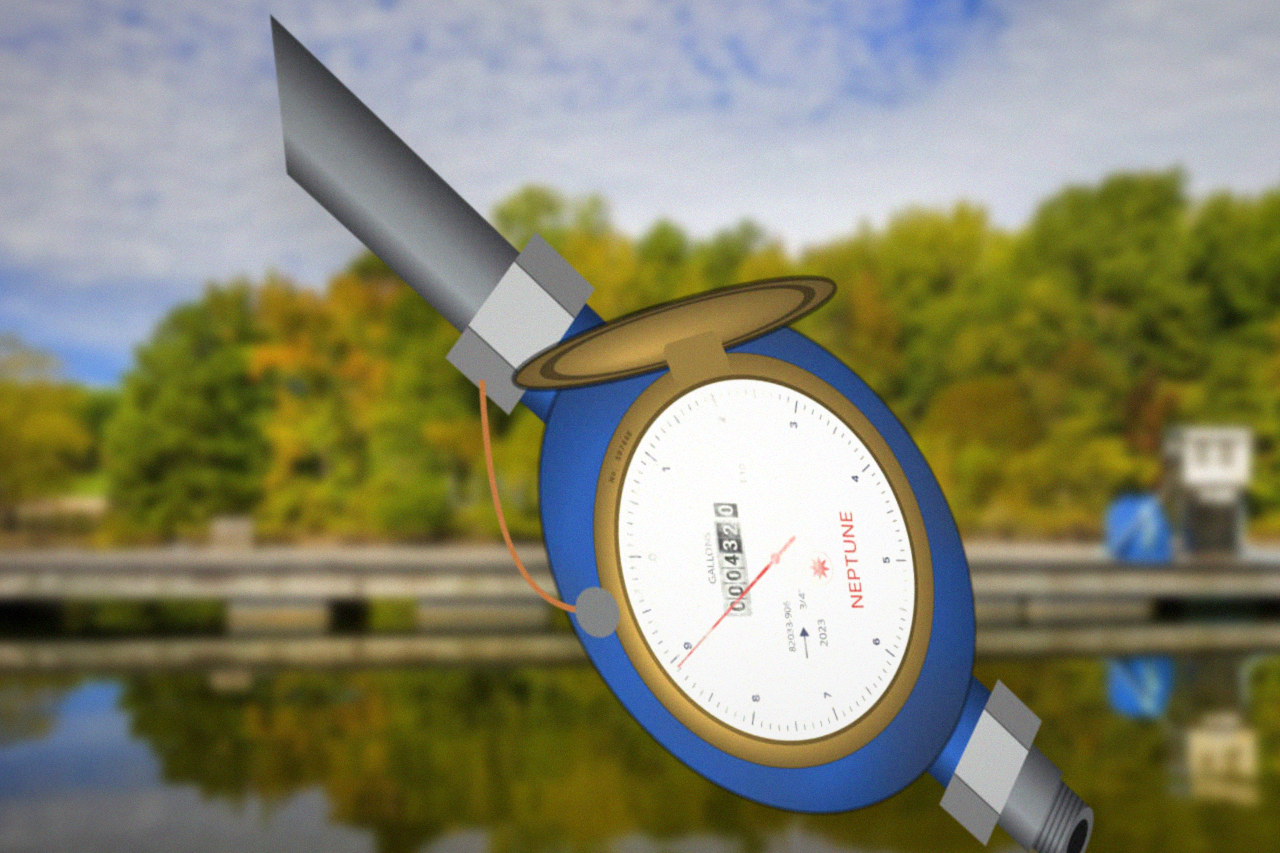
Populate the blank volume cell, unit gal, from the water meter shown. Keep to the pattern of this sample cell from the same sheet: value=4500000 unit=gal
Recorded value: value=4318.9 unit=gal
